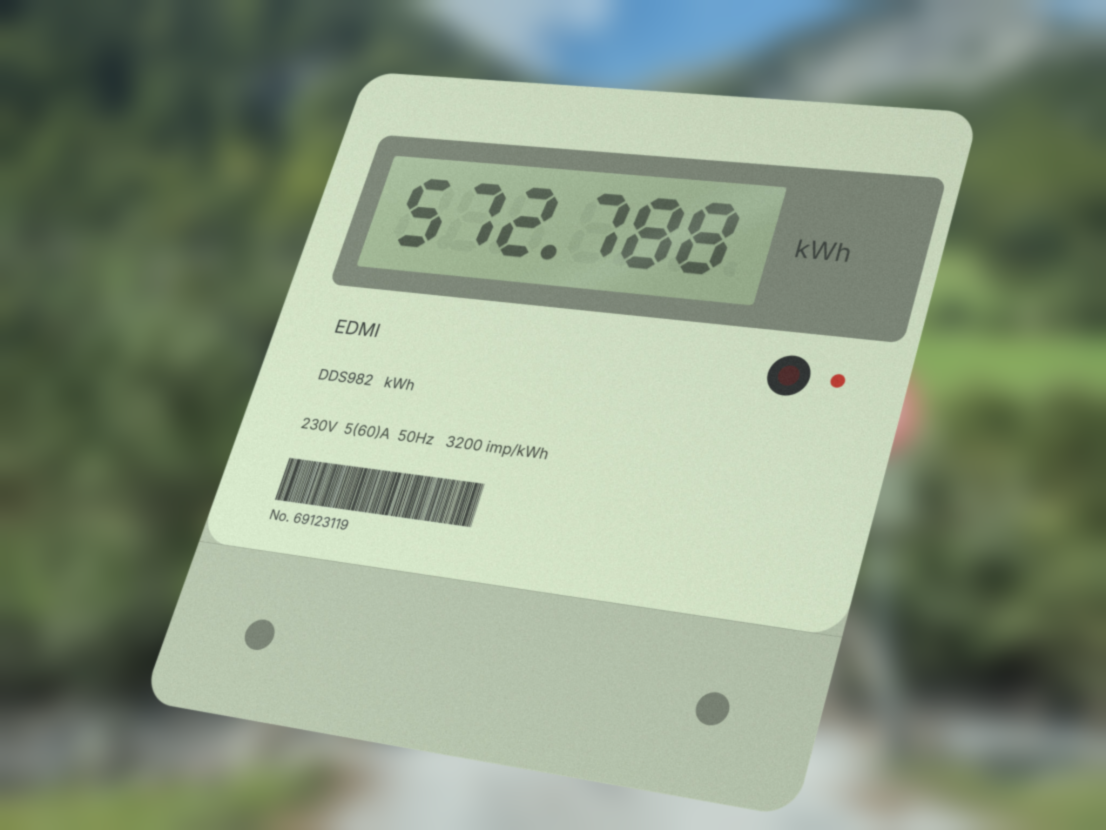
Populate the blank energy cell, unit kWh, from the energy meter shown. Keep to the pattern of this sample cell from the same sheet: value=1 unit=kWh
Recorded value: value=572.788 unit=kWh
